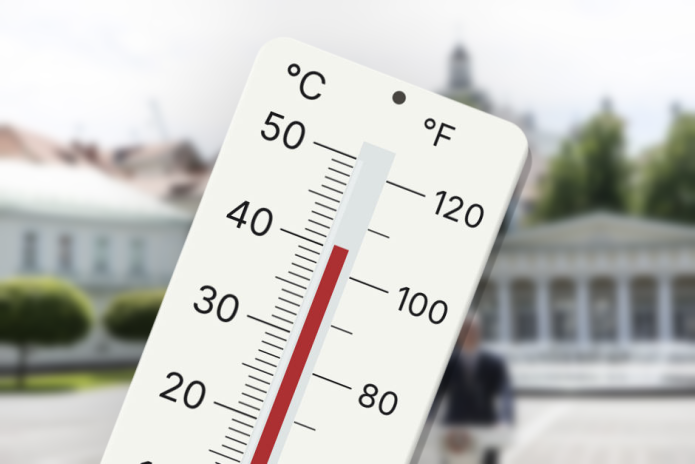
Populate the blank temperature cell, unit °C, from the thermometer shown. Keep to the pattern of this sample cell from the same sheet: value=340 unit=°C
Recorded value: value=40.5 unit=°C
